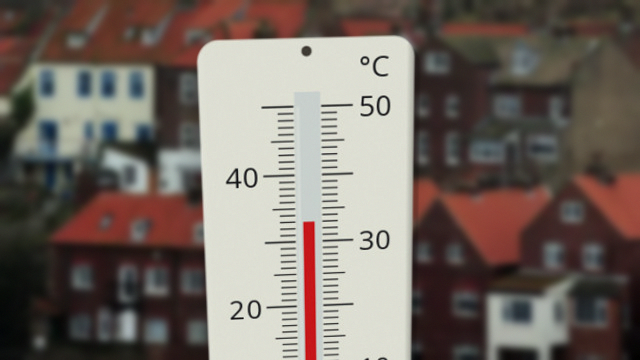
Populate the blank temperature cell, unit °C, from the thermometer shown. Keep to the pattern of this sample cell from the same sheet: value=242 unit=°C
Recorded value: value=33 unit=°C
